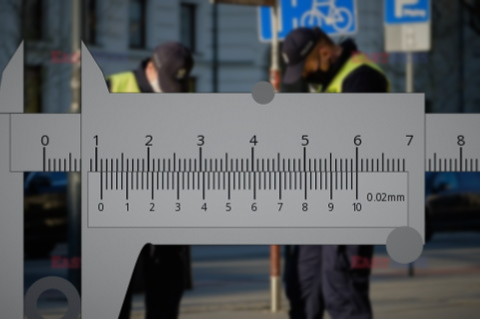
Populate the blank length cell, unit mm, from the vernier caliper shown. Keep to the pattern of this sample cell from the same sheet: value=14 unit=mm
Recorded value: value=11.0 unit=mm
